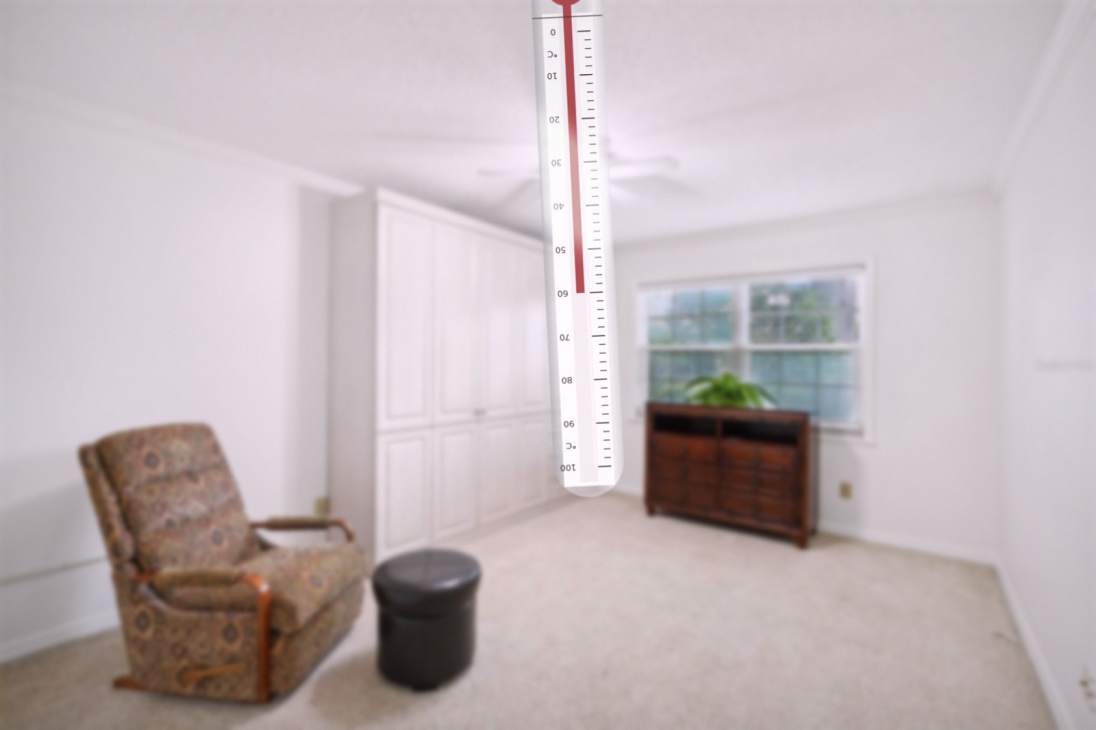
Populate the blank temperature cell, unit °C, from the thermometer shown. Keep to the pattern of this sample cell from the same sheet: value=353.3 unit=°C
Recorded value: value=60 unit=°C
